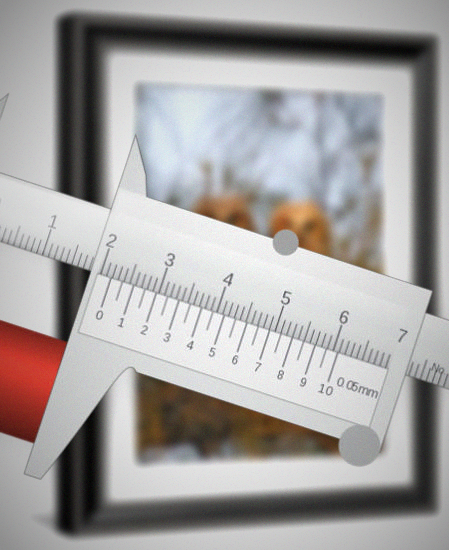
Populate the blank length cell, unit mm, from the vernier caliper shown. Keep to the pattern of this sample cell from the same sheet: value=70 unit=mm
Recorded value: value=21.8 unit=mm
